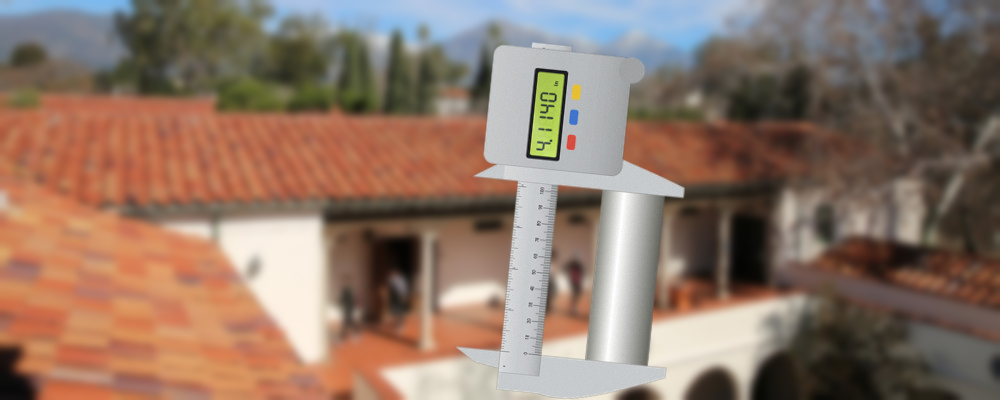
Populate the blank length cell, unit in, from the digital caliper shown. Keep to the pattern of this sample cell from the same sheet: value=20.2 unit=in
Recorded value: value=4.1140 unit=in
